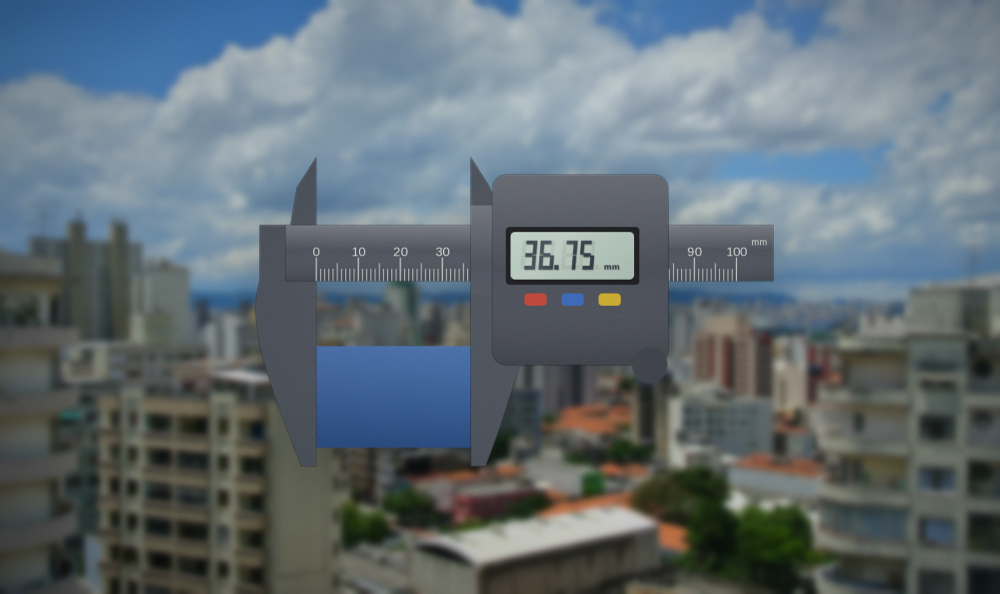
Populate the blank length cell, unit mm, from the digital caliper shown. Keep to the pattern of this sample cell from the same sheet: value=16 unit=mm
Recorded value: value=36.75 unit=mm
